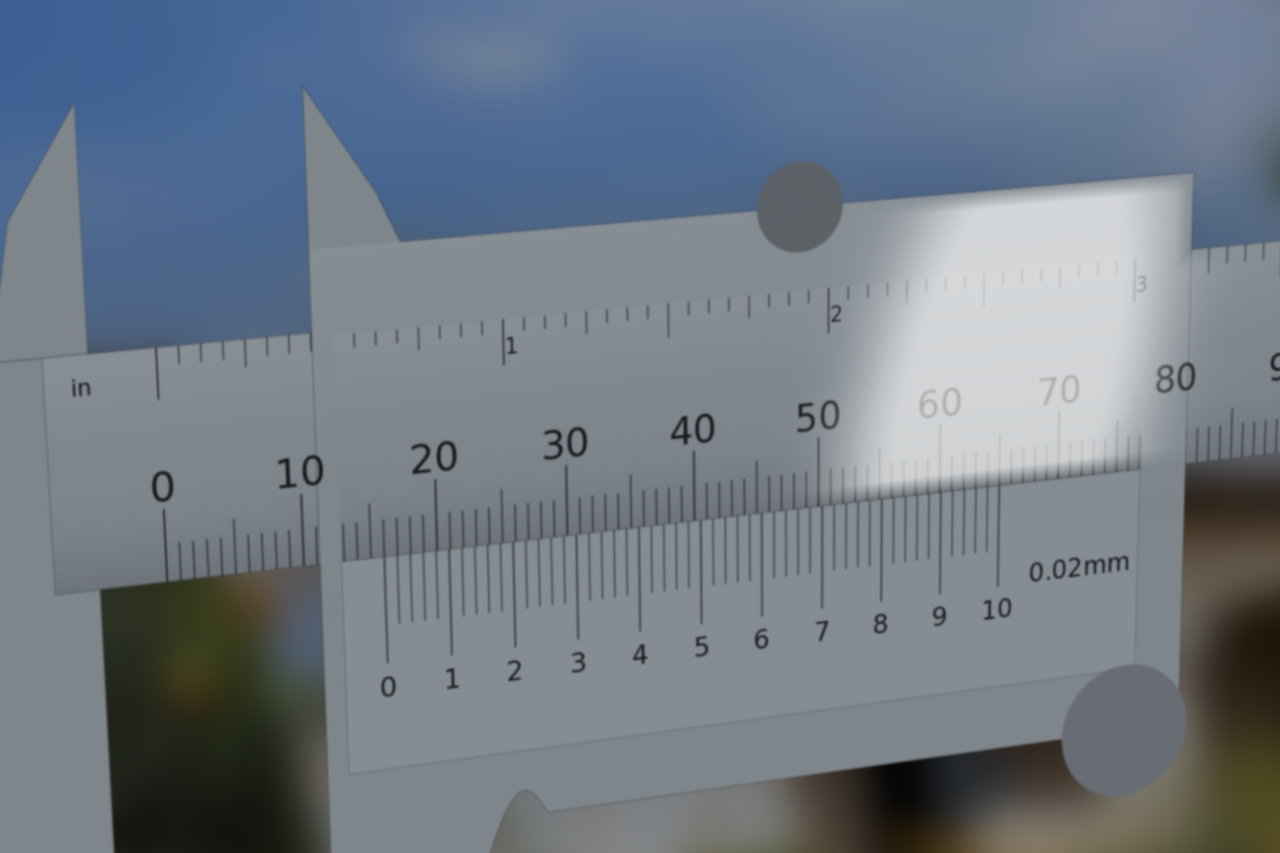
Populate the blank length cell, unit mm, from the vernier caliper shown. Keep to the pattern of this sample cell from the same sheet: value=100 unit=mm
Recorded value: value=16.0 unit=mm
